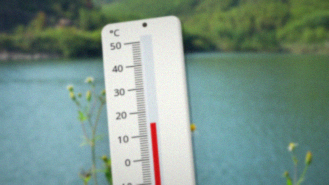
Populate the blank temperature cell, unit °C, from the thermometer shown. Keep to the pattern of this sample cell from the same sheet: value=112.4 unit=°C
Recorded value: value=15 unit=°C
